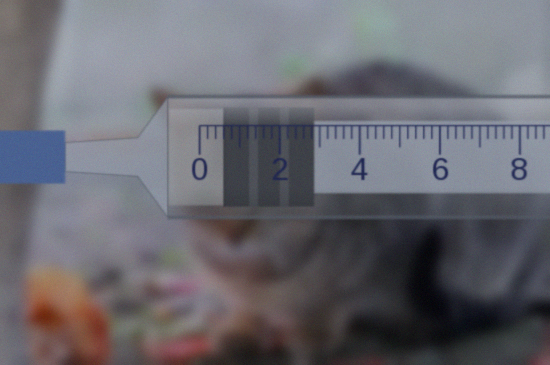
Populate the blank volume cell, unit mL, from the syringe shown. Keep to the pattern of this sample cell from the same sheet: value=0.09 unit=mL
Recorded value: value=0.6 unit=mL
